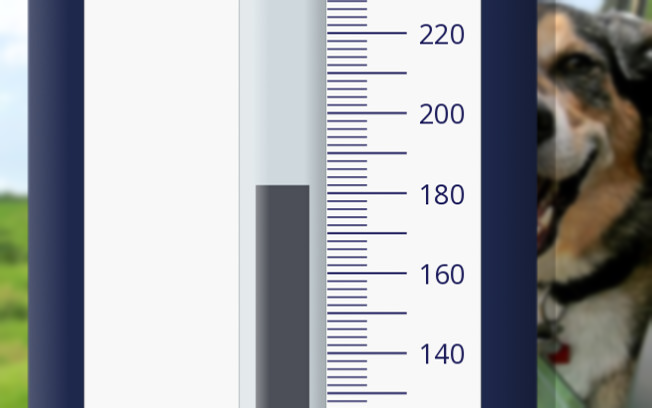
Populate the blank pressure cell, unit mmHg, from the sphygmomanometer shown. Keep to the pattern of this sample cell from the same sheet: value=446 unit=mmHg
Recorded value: value=182 unit=mmHg
